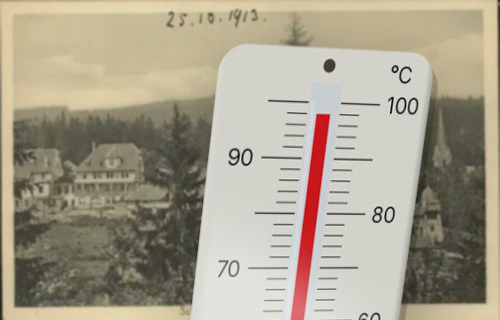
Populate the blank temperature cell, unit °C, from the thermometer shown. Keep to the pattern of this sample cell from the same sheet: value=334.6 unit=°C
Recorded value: value=98 unit=°C
